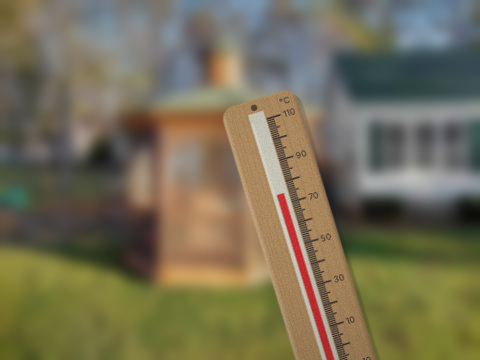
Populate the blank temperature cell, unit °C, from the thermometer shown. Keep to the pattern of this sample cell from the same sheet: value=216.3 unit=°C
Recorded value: value=75 unit=°C
